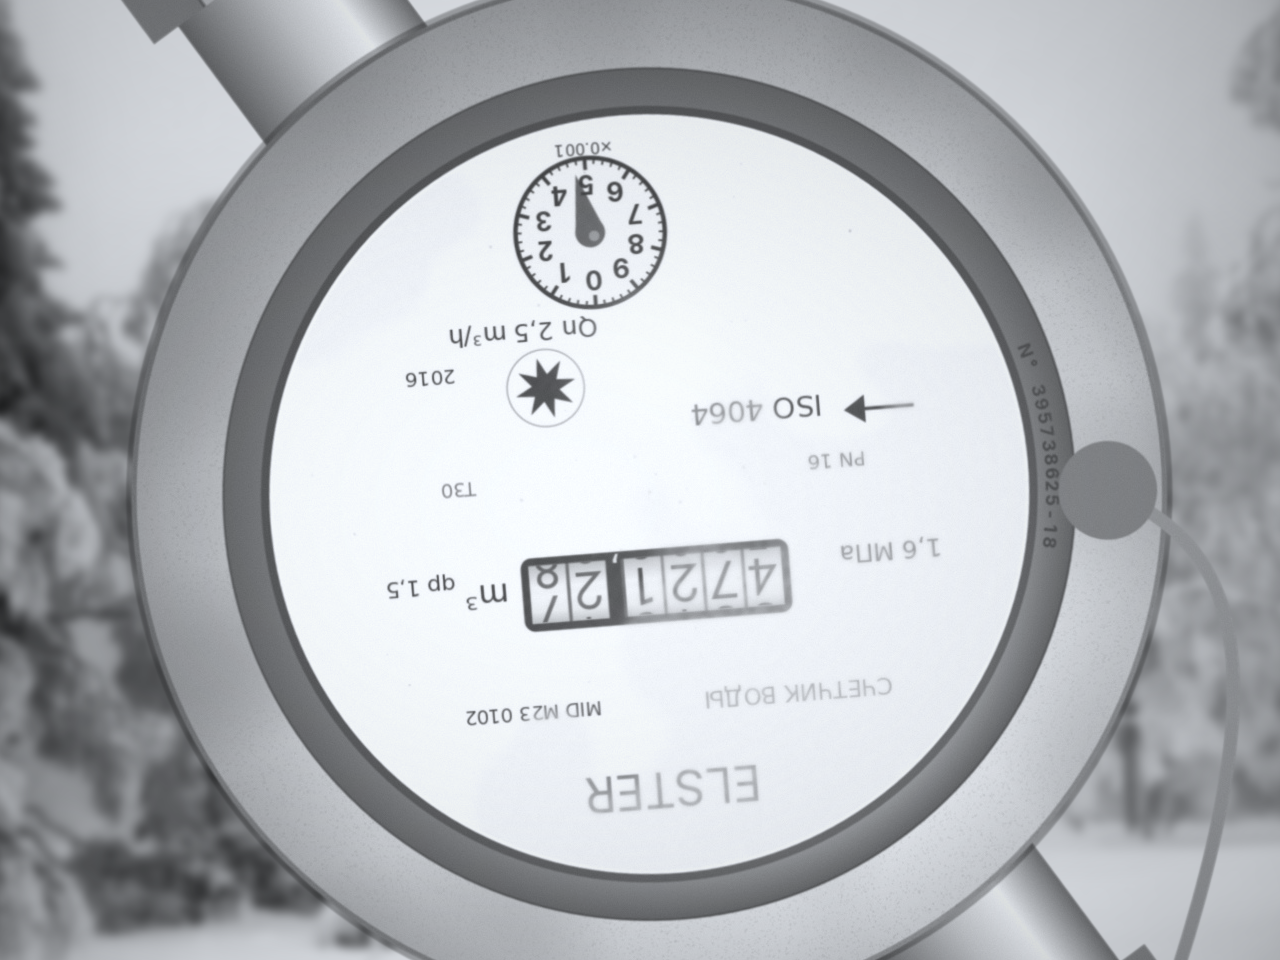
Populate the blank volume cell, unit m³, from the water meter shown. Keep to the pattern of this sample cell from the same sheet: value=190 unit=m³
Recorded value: value=4721.274 unit=m³
